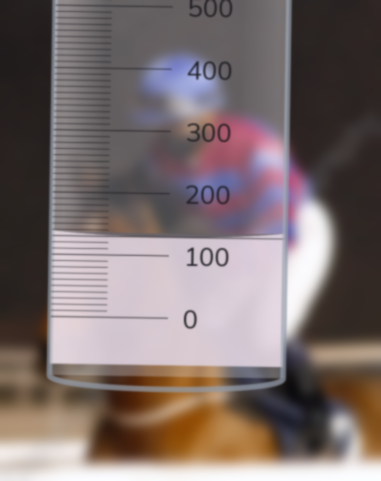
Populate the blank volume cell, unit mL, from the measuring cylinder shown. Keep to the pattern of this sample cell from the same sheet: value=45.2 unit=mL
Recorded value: value=130 unit=mL
